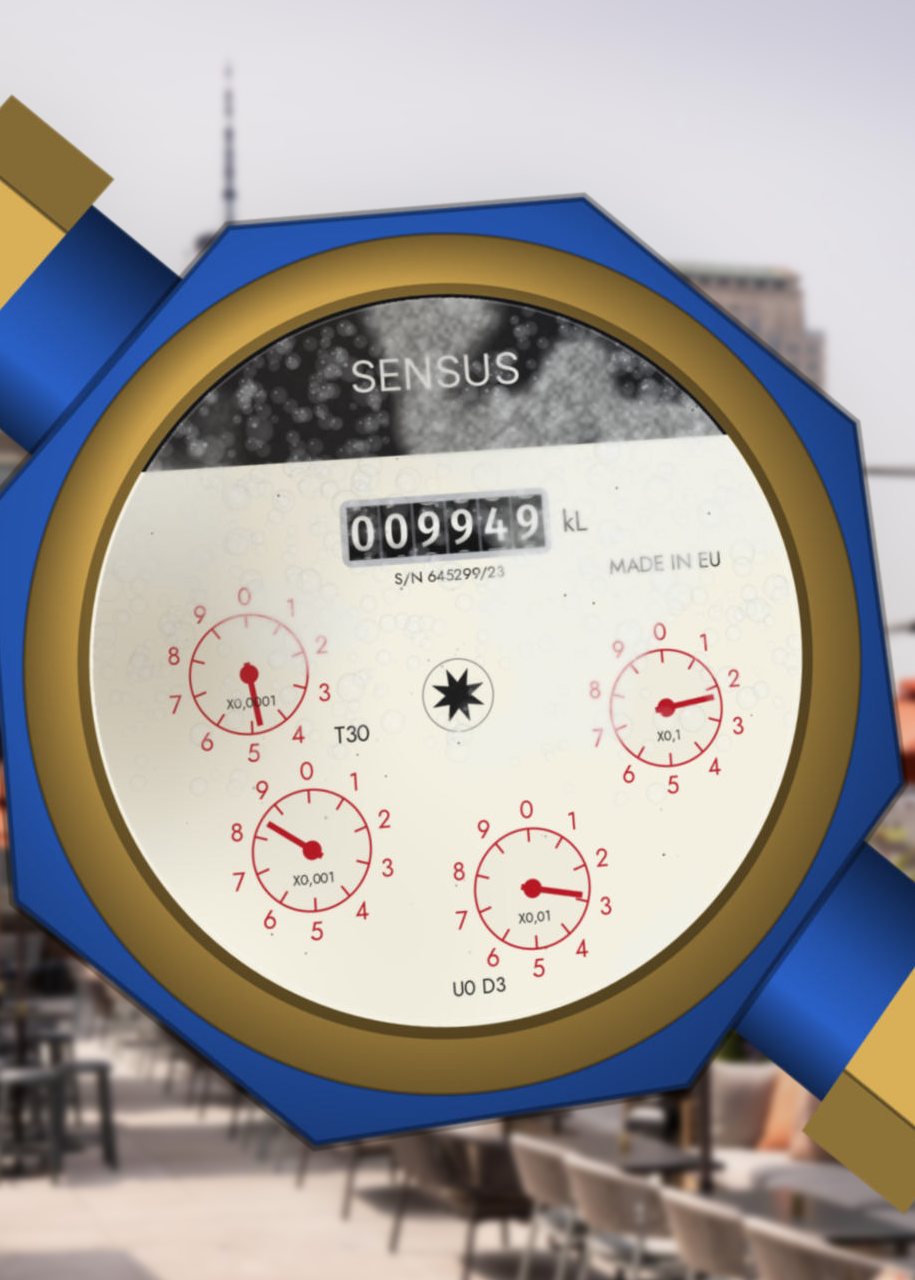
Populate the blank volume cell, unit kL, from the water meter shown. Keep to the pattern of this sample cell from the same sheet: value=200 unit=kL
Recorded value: value=9949.2284 unit=kL
